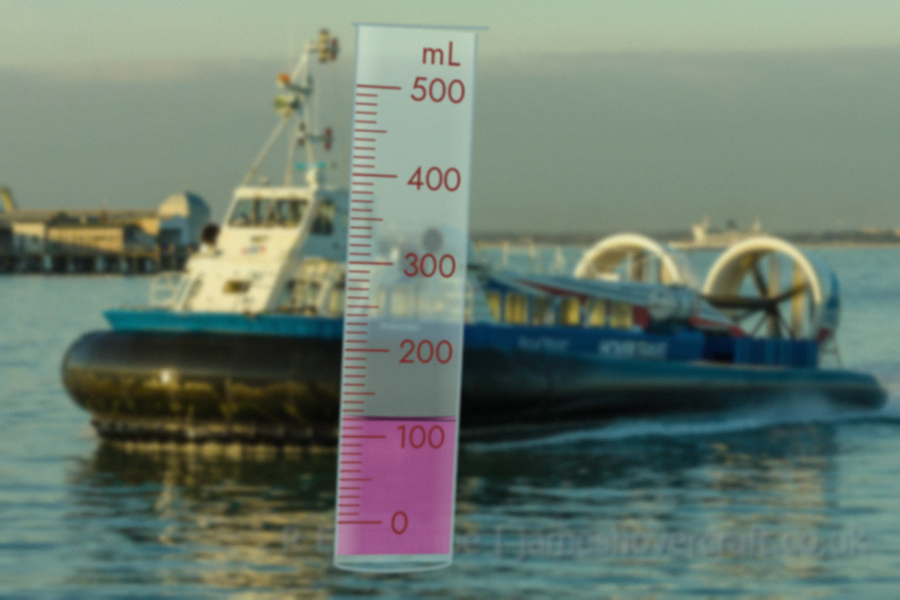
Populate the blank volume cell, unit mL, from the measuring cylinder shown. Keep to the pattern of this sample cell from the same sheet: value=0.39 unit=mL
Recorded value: value=120 unit=mL
